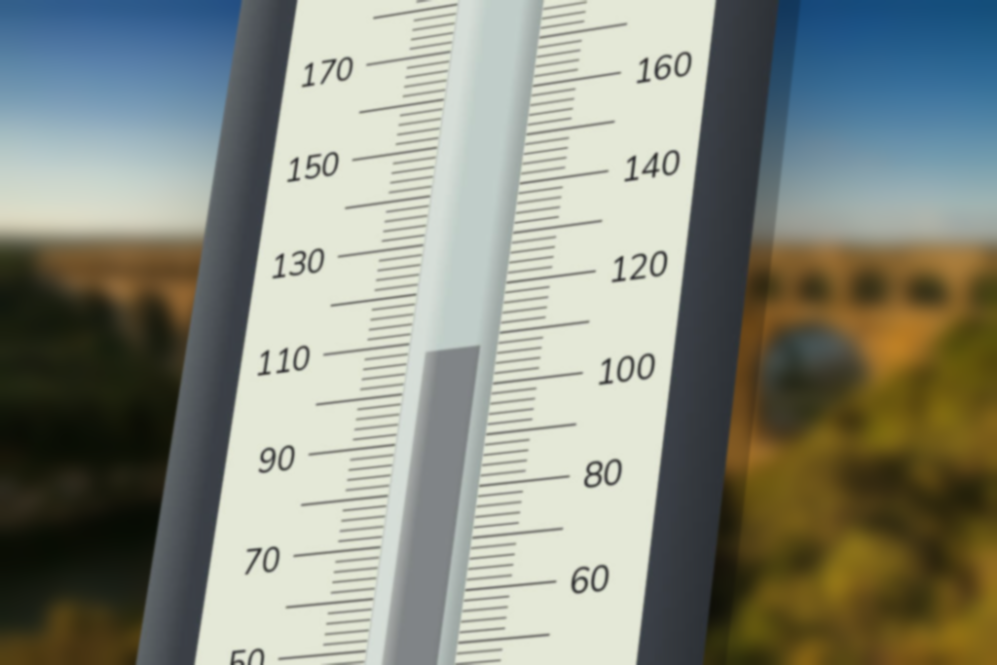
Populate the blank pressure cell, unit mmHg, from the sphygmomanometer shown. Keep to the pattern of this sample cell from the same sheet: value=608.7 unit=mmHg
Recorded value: value=108 unit=mmHg
